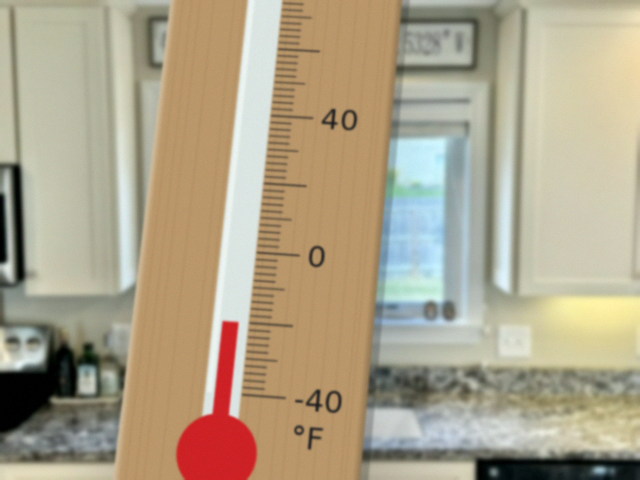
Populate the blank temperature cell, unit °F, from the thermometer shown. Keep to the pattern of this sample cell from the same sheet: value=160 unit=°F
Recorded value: value=-20 unit=°F
